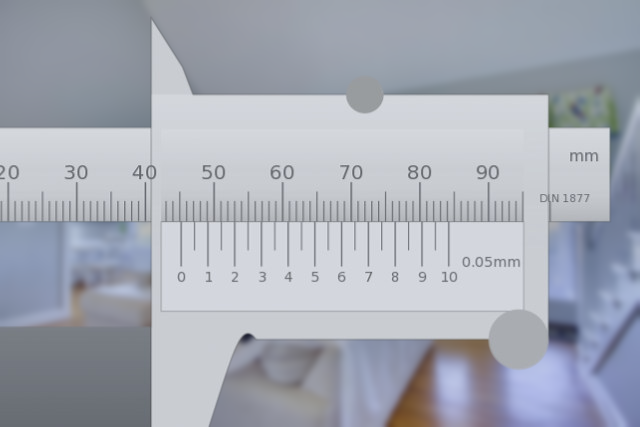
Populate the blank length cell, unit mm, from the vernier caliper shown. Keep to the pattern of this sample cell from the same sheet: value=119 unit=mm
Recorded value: value=45.2 unit=mm
